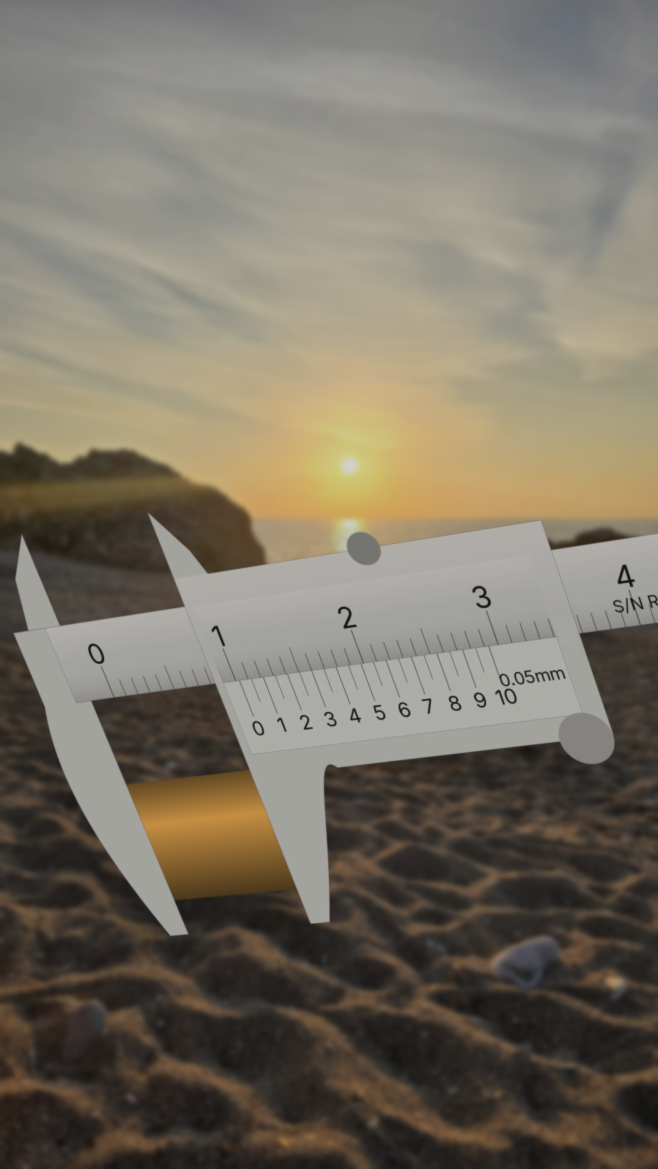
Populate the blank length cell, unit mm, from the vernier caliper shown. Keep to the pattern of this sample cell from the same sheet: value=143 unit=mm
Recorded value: value=10.3 unit=mm
